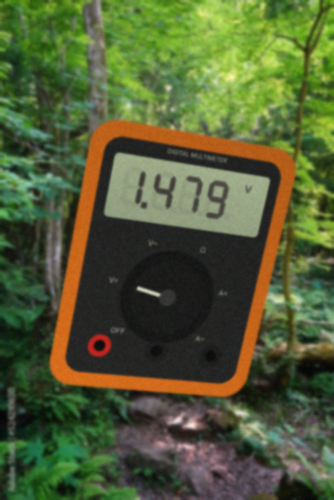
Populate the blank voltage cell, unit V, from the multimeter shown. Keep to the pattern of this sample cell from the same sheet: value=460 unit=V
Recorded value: value=1.479 unit=V
